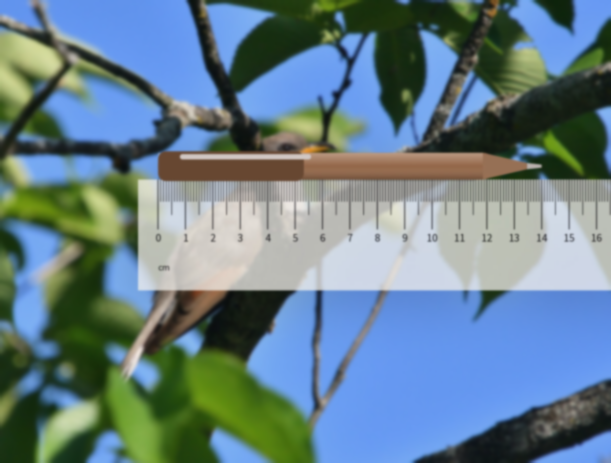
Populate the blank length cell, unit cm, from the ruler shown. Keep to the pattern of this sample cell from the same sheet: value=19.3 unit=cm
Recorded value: value=14 unit=cm
